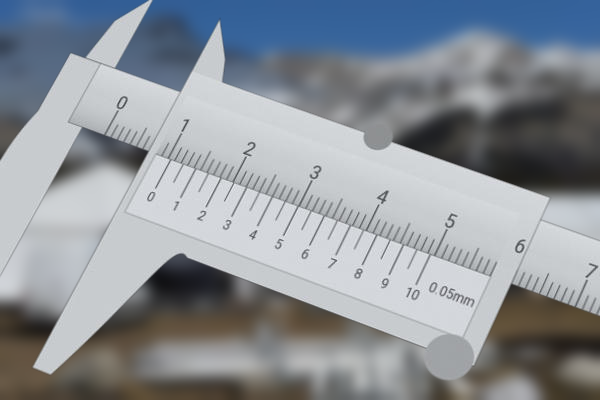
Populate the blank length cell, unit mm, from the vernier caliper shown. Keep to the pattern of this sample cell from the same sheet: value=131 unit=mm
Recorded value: value=10.4 unit=mm
